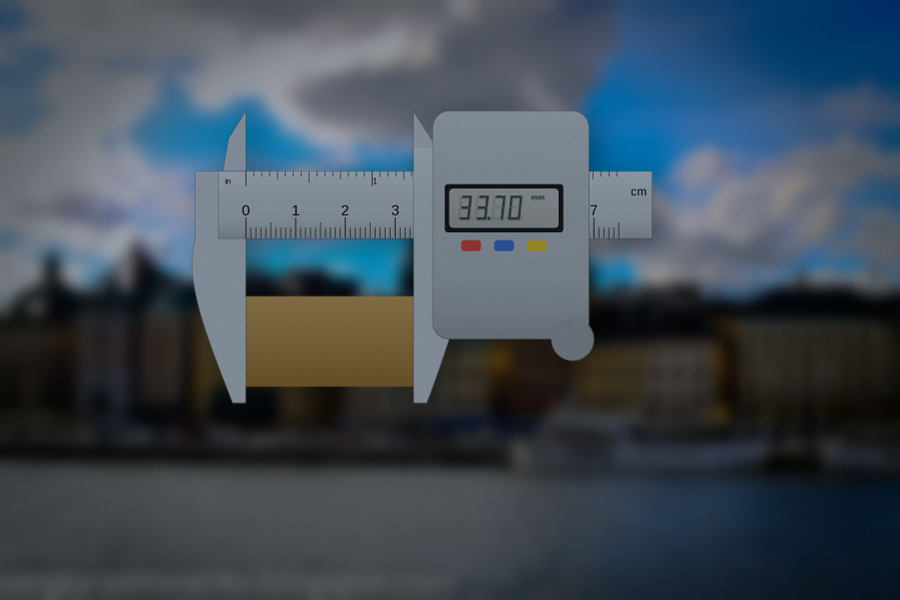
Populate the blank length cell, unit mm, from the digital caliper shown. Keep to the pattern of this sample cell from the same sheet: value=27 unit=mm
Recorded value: value=33.70 unit=mm
